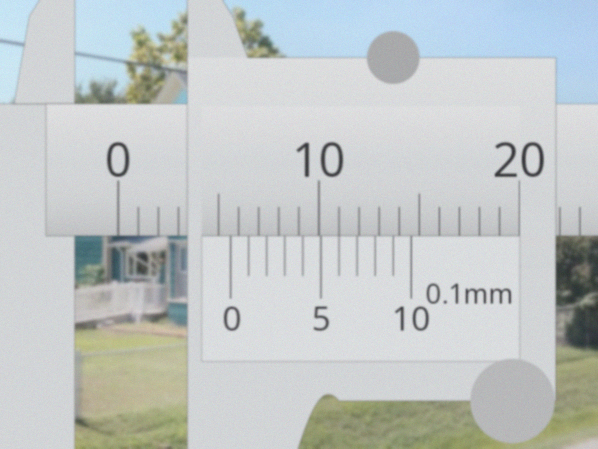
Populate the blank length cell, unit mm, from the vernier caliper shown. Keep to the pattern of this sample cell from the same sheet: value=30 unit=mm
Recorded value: value=5.6 unit=mm
